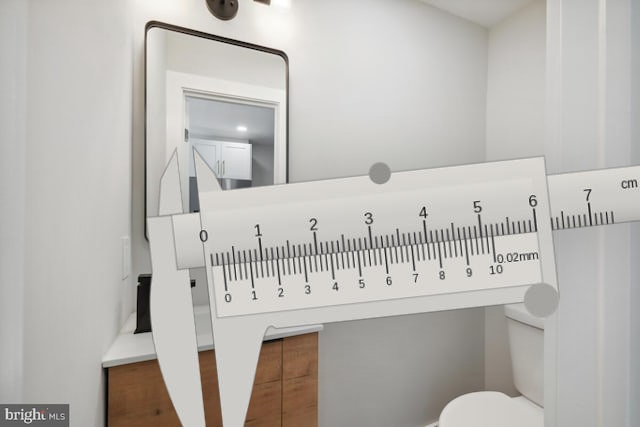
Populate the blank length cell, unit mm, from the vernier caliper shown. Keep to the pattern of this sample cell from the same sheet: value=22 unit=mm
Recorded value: value=3.0 unit=mm
